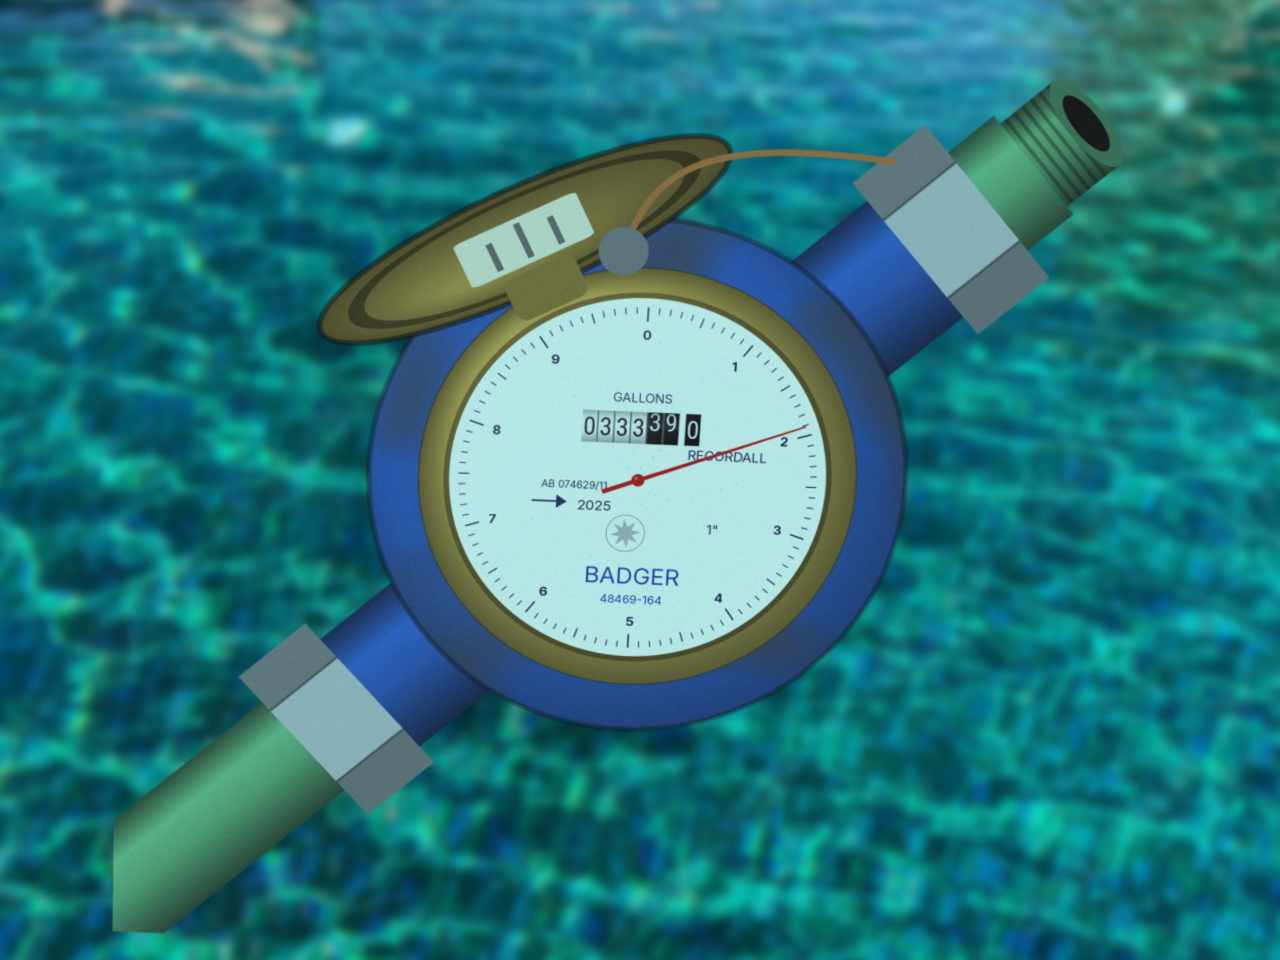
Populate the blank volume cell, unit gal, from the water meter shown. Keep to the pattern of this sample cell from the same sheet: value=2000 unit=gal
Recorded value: value=333391.9 unit=gal
